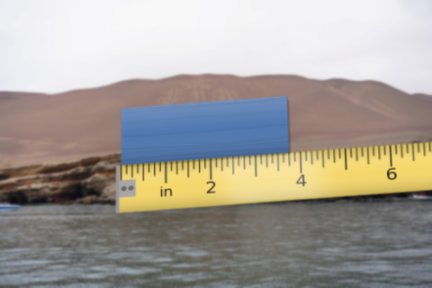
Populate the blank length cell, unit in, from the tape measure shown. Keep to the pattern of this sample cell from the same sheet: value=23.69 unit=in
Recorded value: value=3.75 unit=in
